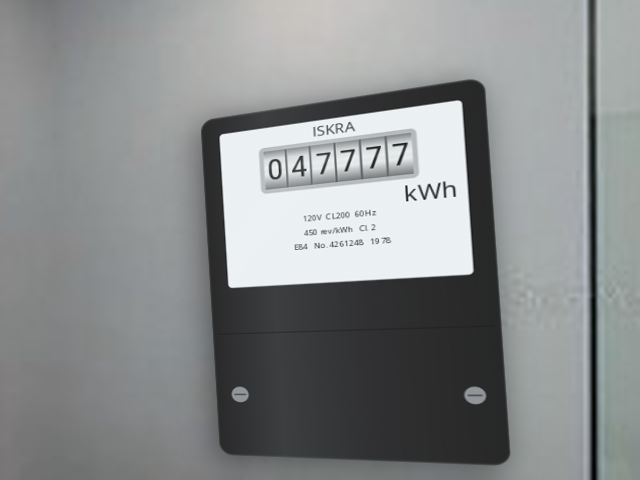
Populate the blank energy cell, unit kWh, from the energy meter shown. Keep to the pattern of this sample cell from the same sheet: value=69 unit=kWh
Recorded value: value=47777 unit=kWh
